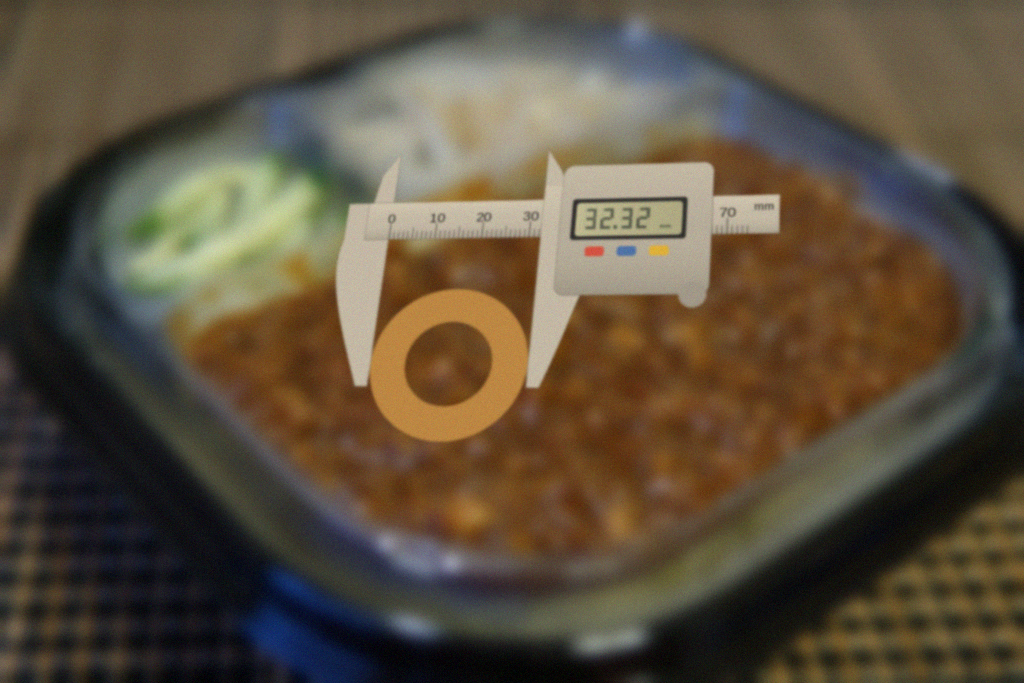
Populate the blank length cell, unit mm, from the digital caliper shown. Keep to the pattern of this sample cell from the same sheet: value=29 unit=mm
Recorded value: value=32.32 unit=mm
